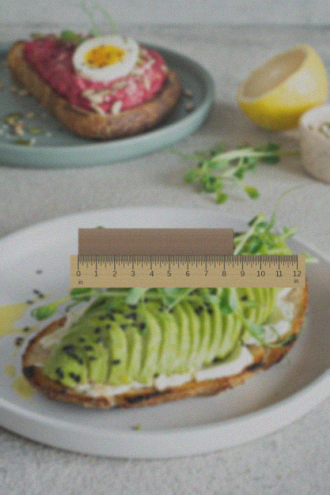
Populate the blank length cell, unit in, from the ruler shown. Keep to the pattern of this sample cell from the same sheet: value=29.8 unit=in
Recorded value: value=8.5 unit=in
